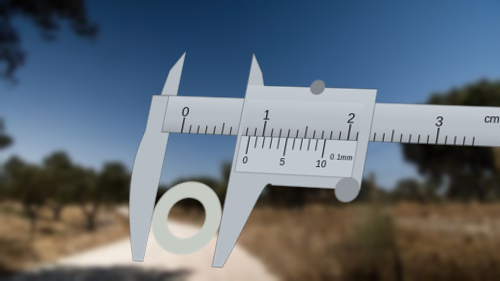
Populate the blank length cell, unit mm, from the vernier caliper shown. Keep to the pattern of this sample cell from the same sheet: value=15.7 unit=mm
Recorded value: value=8.4 unit=mm
